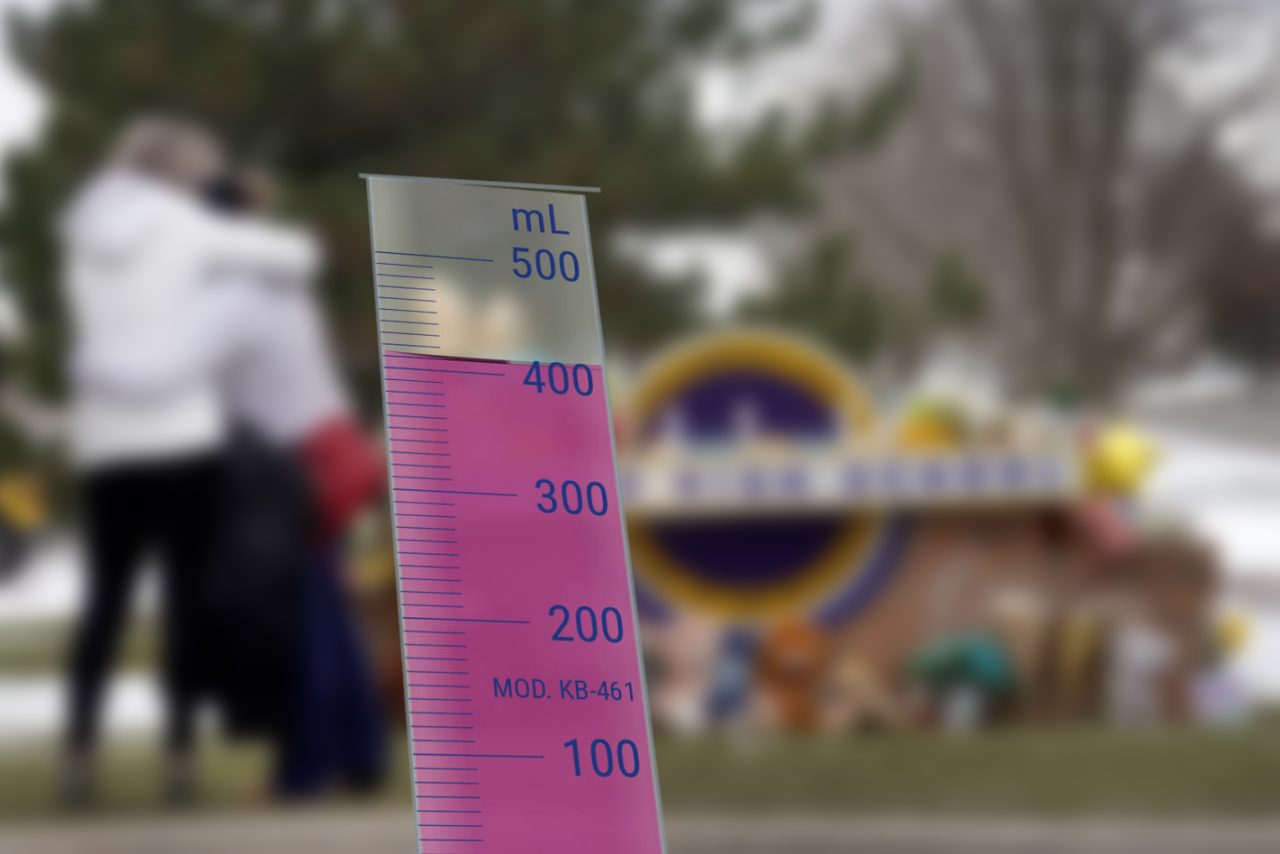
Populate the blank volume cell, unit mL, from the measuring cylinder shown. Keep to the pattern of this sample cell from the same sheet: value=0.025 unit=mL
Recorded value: value=410 unit=mL
